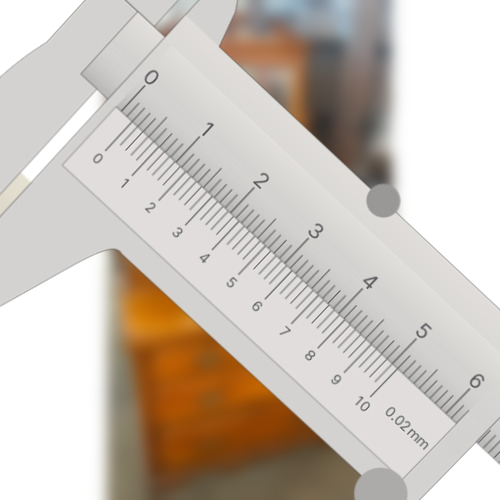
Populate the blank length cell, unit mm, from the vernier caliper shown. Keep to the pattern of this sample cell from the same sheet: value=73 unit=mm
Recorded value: value=2.0 unit=mm
